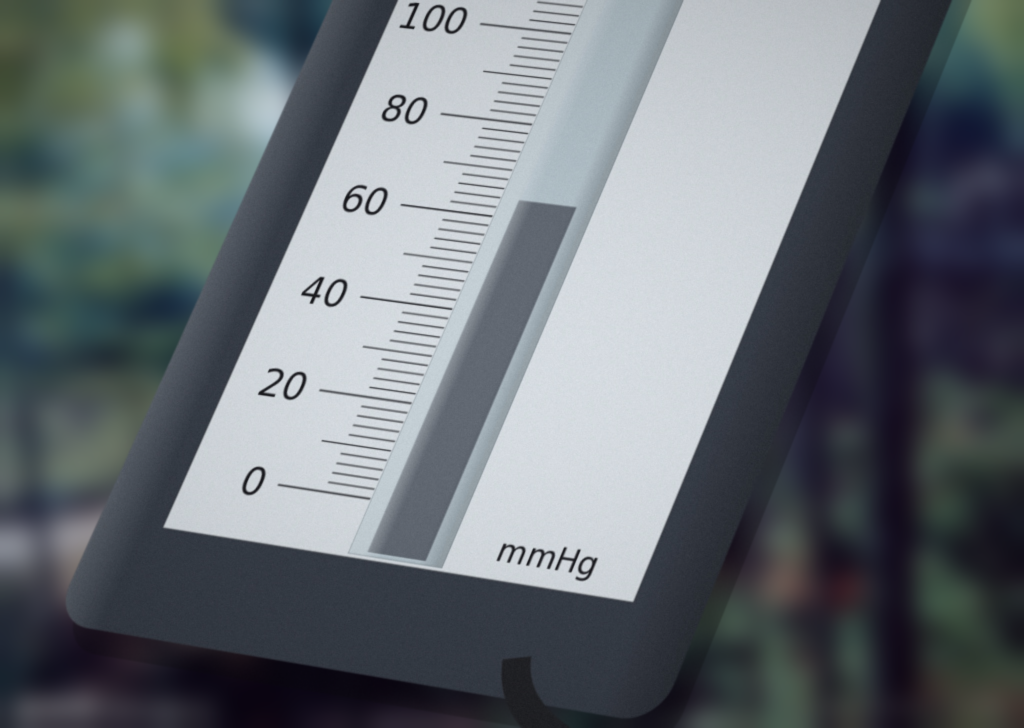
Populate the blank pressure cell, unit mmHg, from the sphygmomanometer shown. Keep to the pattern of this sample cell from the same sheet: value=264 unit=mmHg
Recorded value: value=64 unit=mmHg
